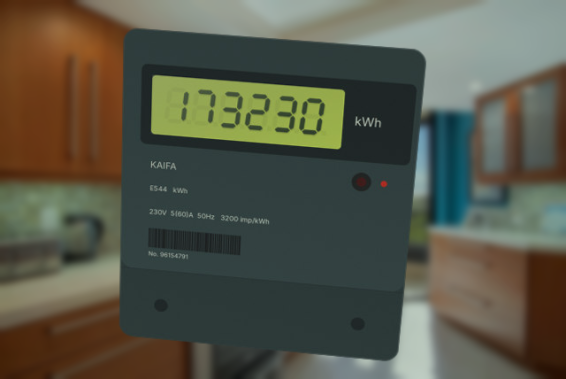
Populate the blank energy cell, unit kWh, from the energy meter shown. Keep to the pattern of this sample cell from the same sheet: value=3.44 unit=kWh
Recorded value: value=173230 unit=kWh
